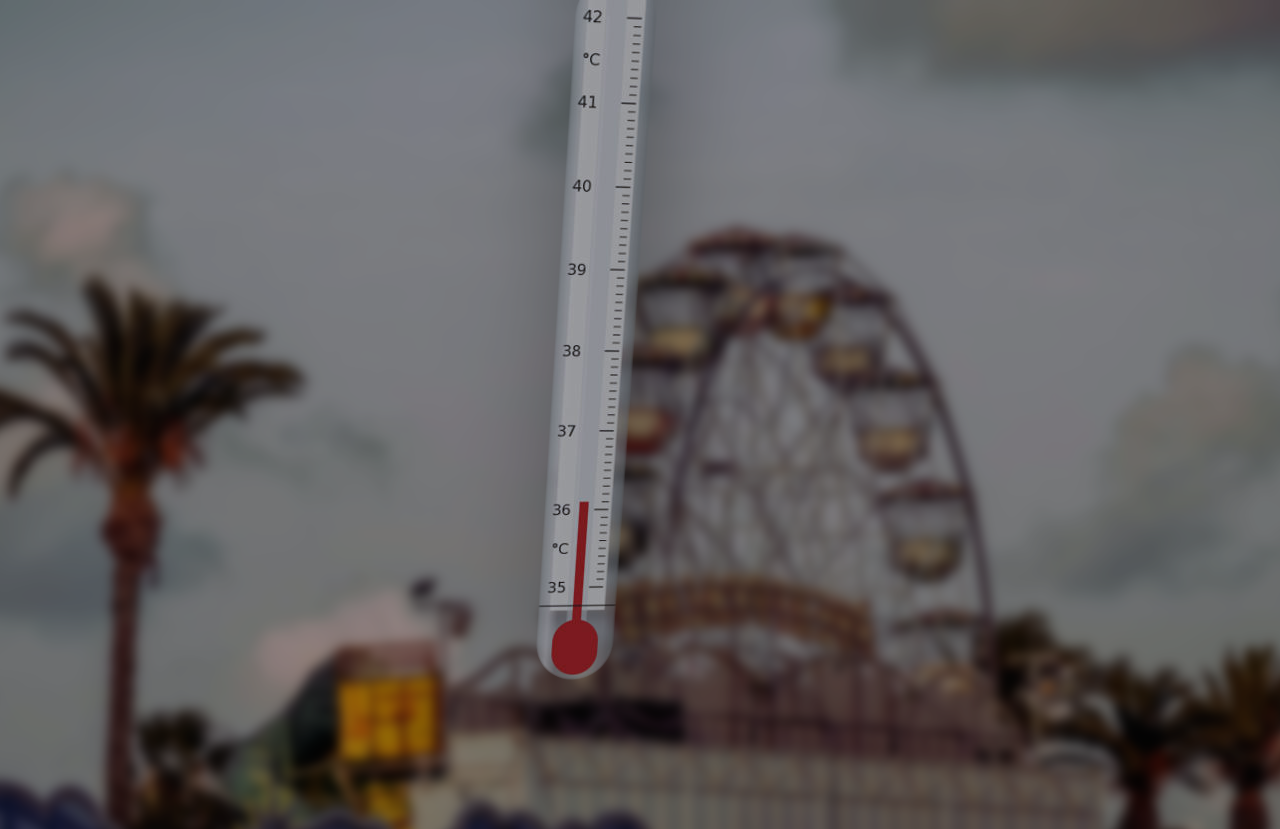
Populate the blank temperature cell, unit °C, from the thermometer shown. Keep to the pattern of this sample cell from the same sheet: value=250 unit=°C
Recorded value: value=36.1 unit=°C
